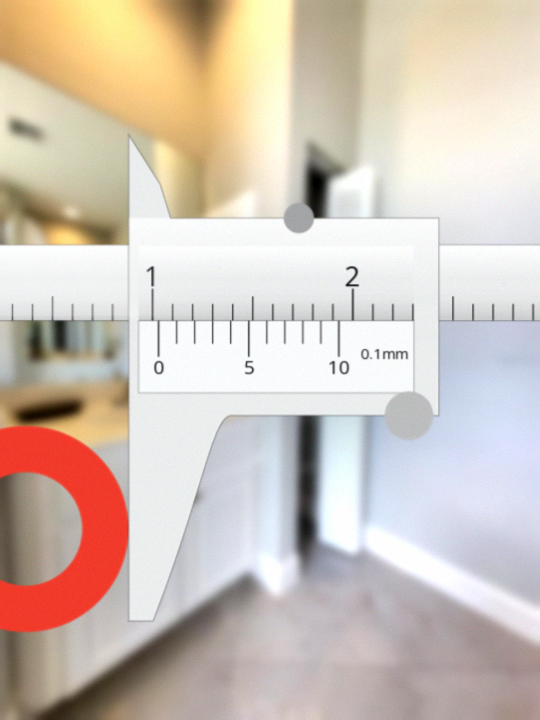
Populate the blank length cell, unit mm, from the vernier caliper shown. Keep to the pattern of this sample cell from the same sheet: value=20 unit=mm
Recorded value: value=10.3 unit=mm
